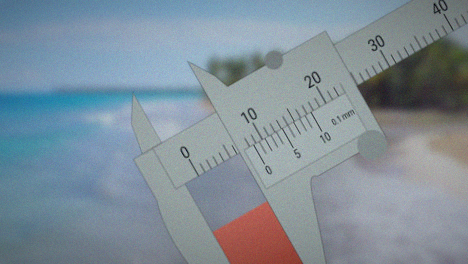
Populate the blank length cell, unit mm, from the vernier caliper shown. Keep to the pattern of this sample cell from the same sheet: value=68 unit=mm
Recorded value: value=8.6 unit=mm
